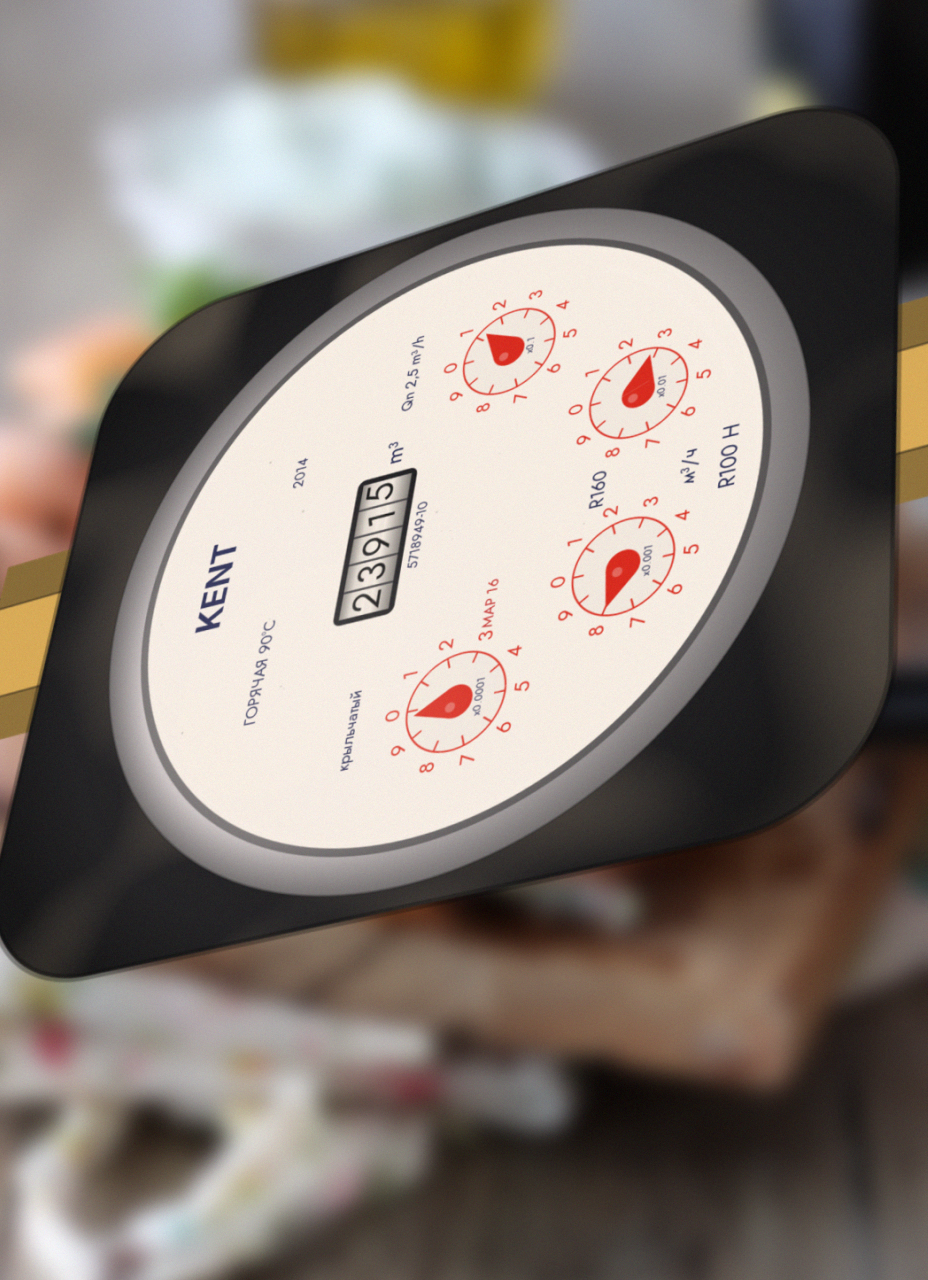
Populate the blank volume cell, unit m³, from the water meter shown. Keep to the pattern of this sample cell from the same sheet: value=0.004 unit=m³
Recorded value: value=23915.1279 unit=m³
